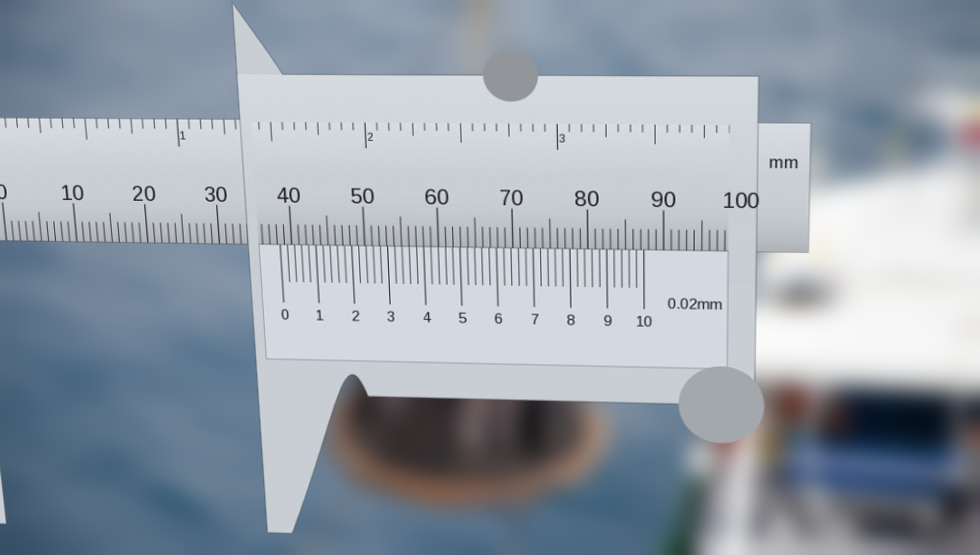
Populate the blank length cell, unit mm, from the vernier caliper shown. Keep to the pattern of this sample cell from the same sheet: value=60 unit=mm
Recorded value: value=38.4 unit=mm
